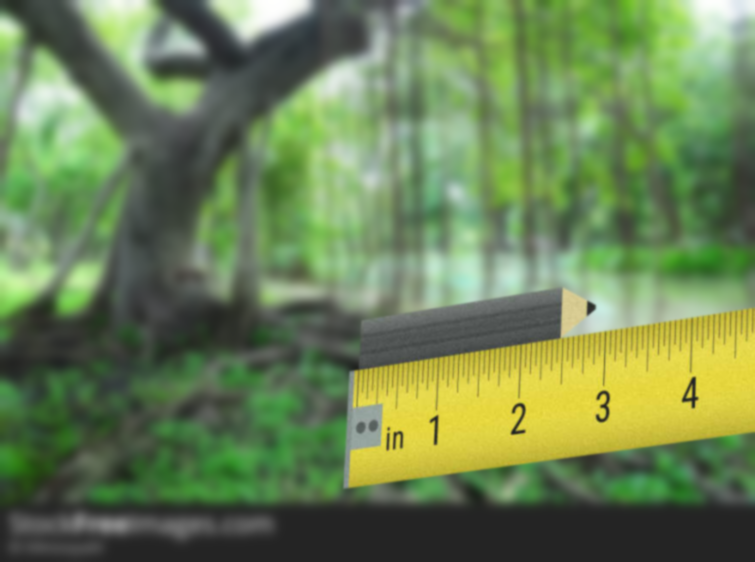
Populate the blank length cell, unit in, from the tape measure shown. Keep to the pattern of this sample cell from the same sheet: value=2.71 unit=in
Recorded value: value=2.875 unit=in
